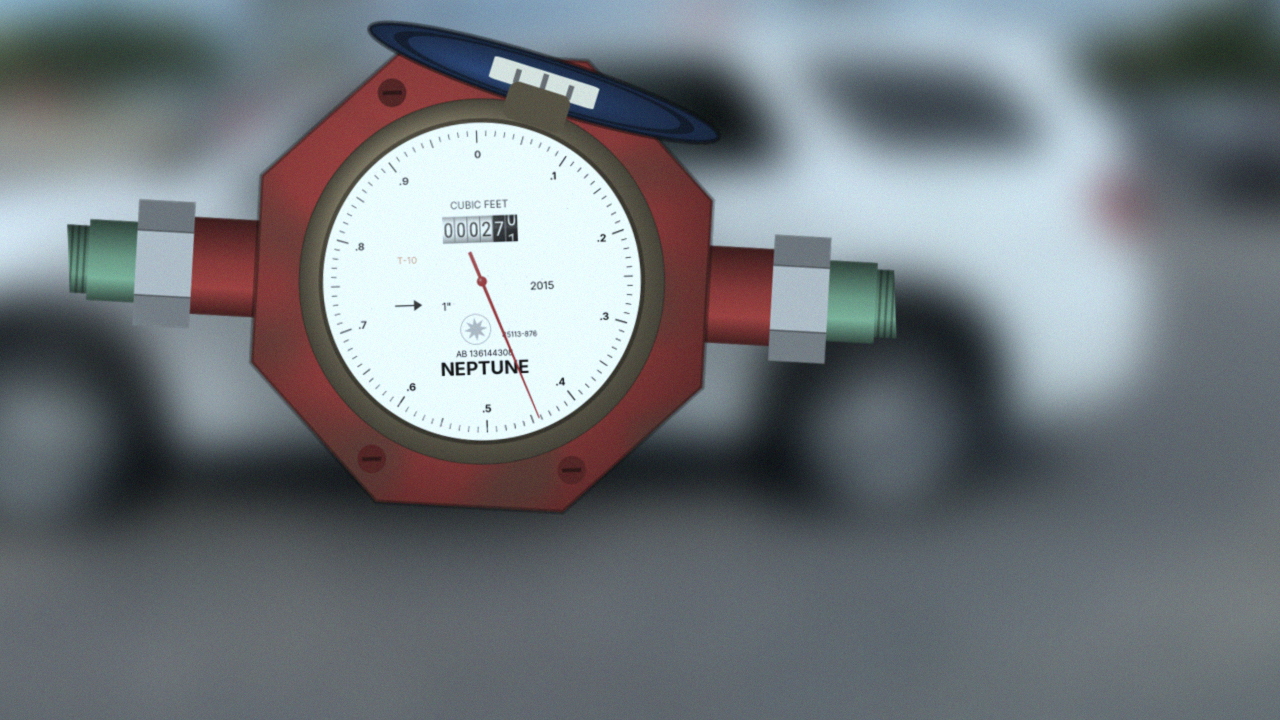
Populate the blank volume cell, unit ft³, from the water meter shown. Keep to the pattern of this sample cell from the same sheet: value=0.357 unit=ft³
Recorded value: value=270.44 unit=ft³
